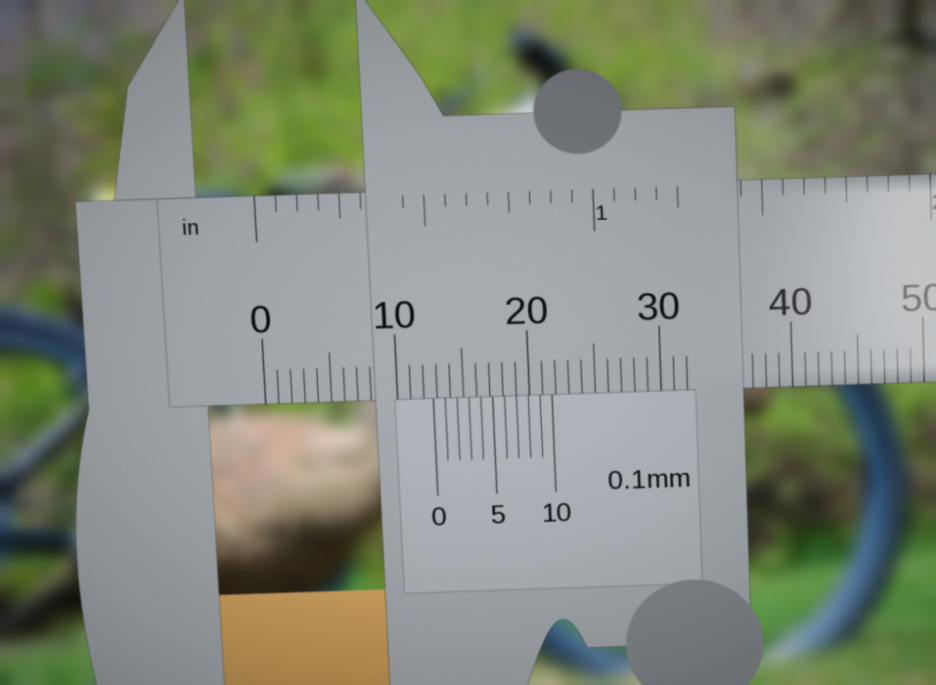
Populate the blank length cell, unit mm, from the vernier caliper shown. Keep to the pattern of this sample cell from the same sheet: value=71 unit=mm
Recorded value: value=12.7 unit=mm
